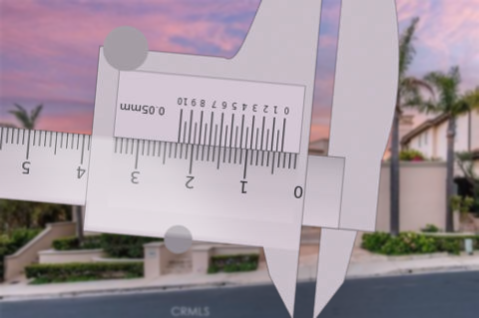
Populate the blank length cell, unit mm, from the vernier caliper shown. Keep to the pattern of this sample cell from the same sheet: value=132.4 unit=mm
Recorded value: value=3.6 unit=mm
